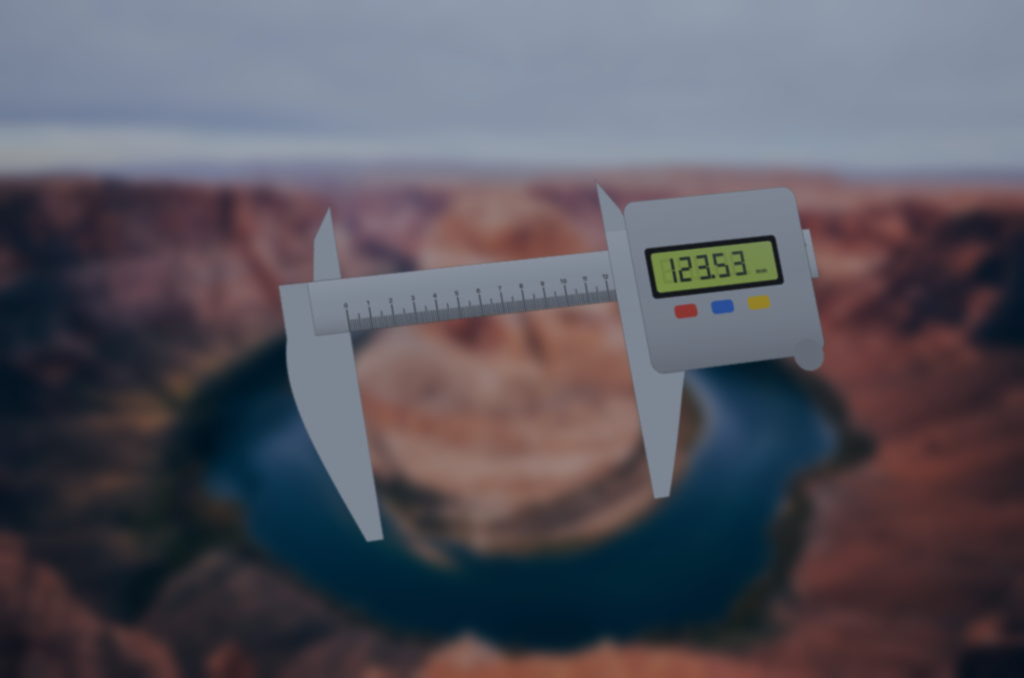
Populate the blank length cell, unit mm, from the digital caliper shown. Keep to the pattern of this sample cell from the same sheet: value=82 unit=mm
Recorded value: value=123.53 unit=mm
